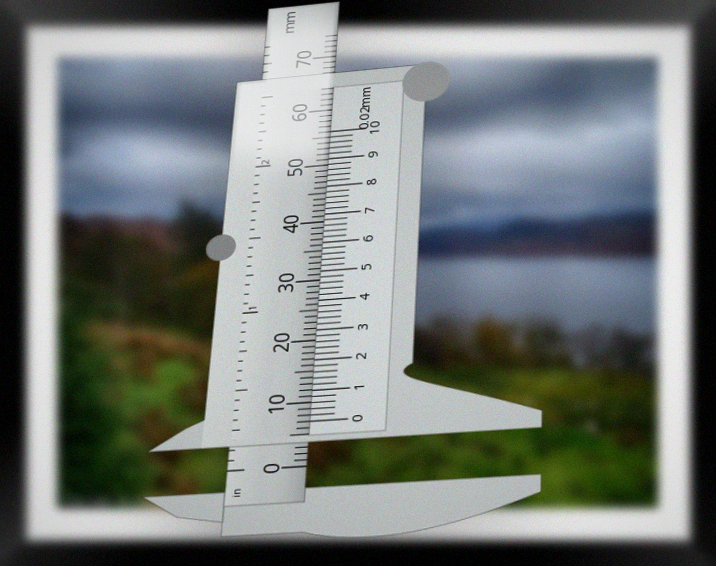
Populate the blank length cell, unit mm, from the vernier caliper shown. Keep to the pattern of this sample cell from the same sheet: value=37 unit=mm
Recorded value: value=7.0 unit=mm
